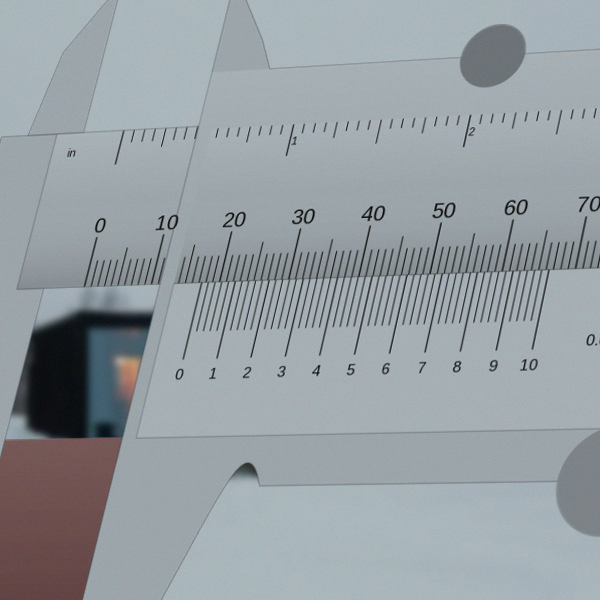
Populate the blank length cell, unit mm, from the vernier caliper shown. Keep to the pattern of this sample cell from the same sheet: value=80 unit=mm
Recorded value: value=17.4 unit=mm
